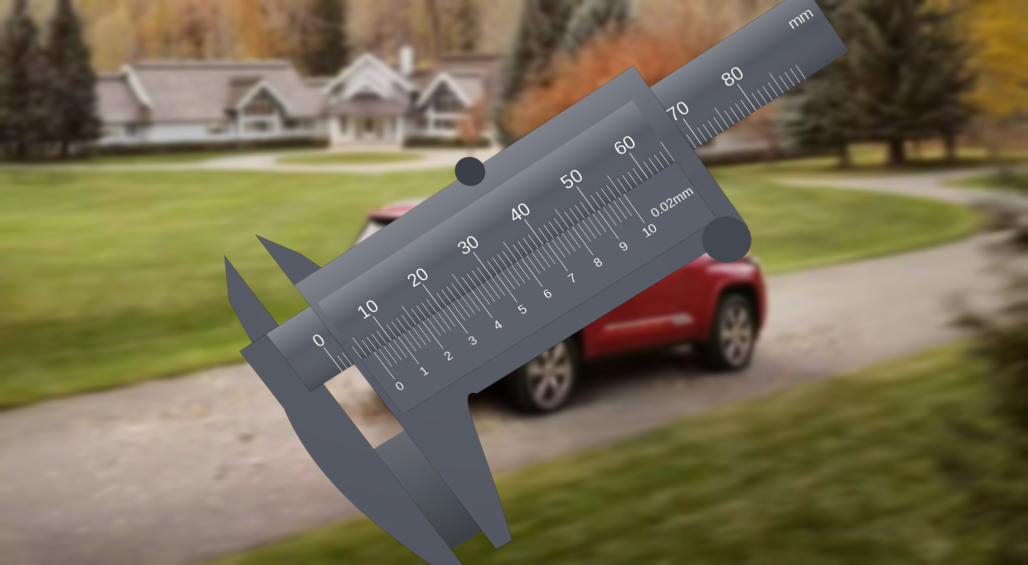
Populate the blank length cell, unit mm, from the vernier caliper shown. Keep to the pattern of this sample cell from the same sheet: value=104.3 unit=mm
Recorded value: value=6.4 unit=mm
